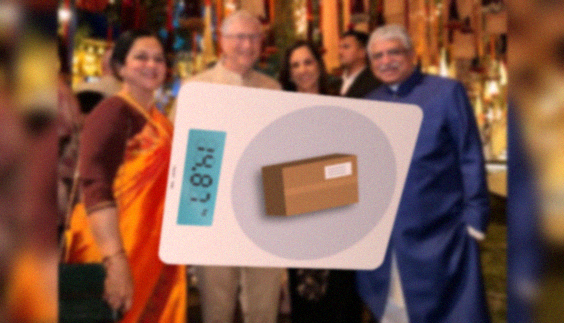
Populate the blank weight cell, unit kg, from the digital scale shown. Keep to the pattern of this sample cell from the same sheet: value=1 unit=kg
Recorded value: value=14.87 unit=kg
